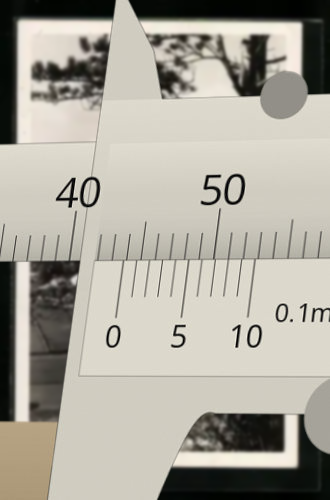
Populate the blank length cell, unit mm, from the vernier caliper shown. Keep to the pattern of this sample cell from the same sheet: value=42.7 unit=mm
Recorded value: value=43.8 unit=mm
